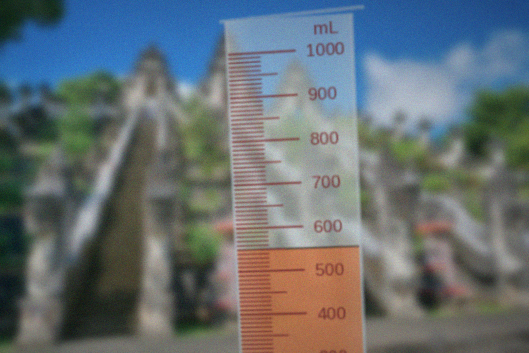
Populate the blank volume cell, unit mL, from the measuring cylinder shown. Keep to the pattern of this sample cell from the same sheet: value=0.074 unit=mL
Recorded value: value=550 unit=mL
